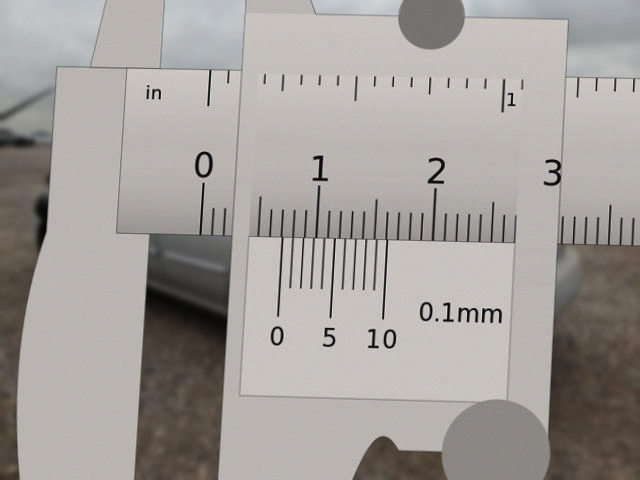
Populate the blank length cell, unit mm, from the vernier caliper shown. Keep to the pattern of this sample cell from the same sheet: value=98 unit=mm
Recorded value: value=7.1 unit=mm
